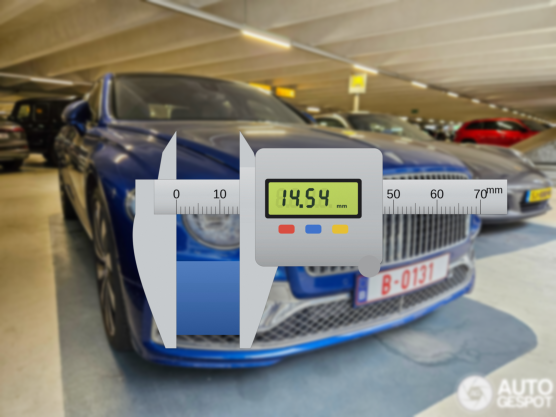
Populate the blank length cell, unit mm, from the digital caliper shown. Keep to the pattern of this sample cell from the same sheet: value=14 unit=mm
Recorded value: value=14.54 unit=mm
